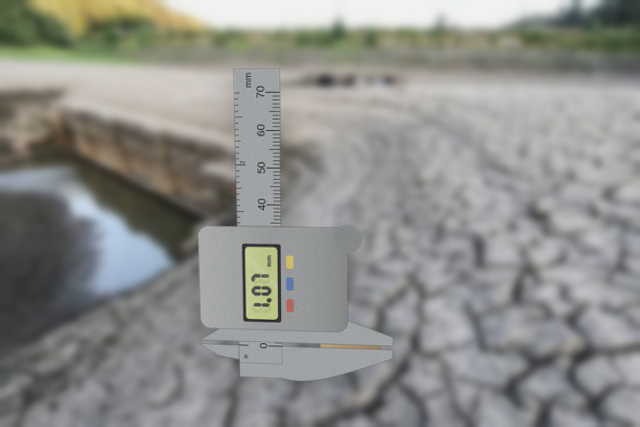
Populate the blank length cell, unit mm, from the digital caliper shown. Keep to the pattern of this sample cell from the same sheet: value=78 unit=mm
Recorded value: value=1.07 unit=mm
